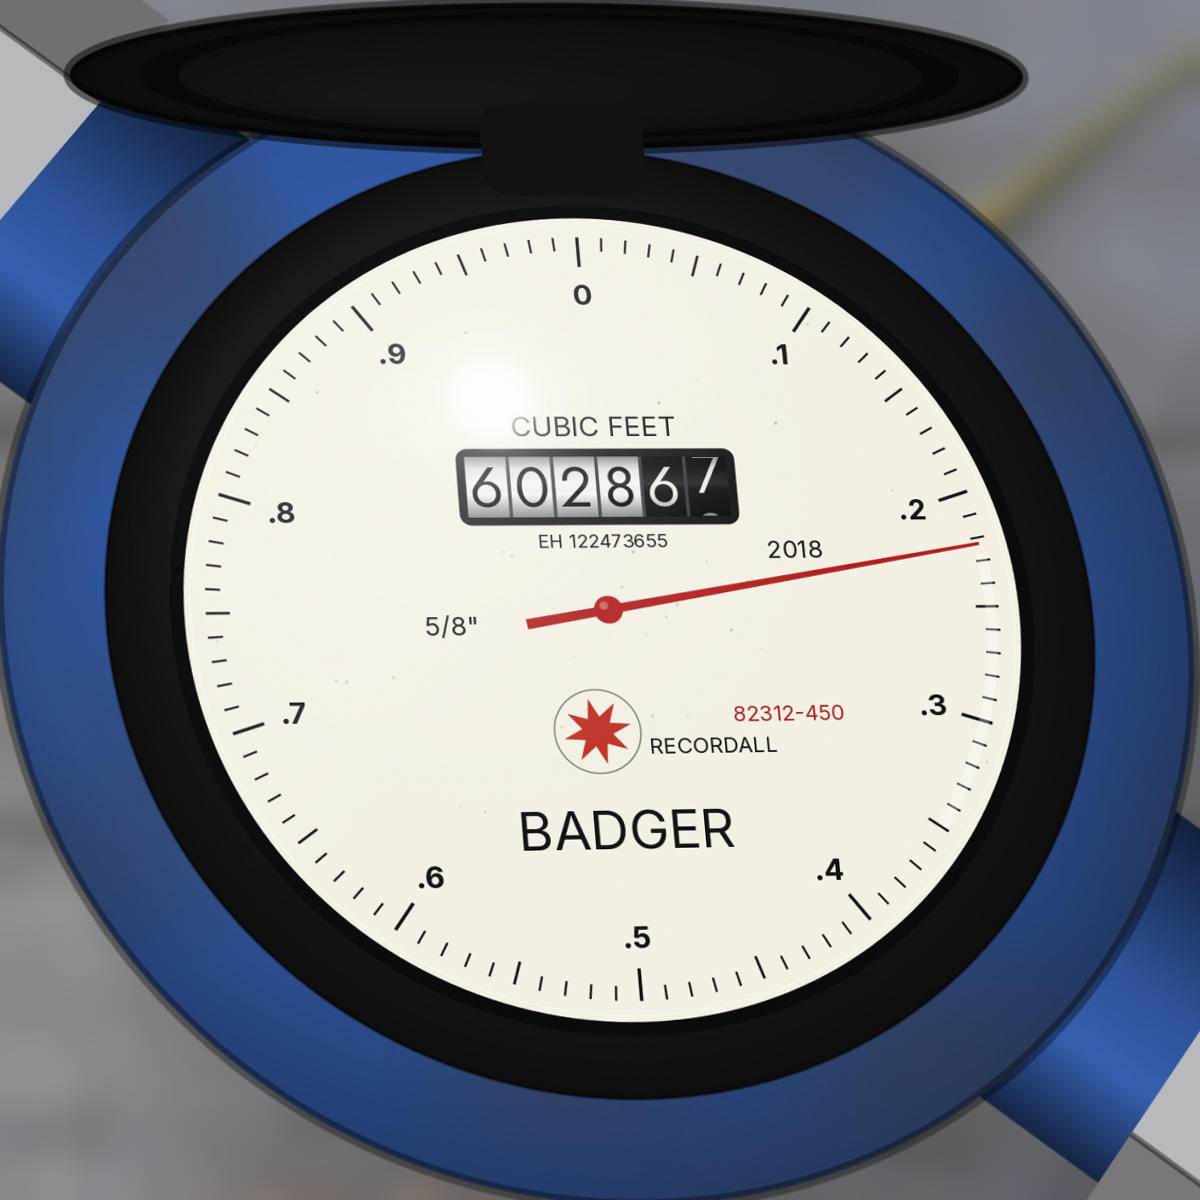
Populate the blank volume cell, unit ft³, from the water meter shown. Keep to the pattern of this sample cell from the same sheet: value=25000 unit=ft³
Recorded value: value=602867.22 unit=ft³
